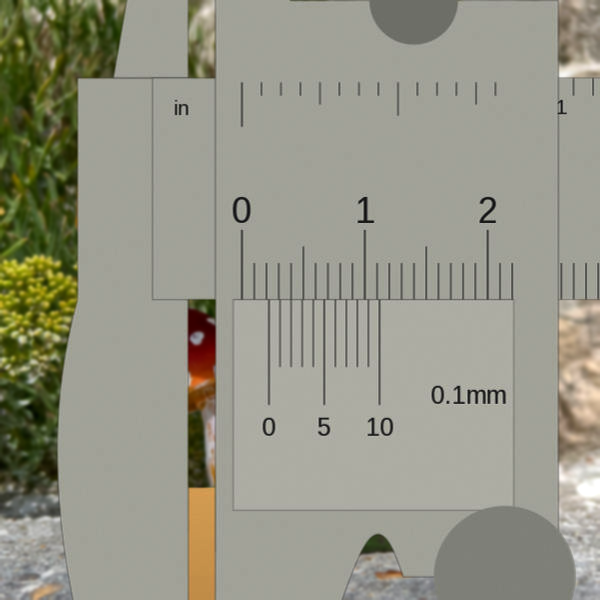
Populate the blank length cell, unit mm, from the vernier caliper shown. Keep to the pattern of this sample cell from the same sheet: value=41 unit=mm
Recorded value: value=2.2 unit=mm
